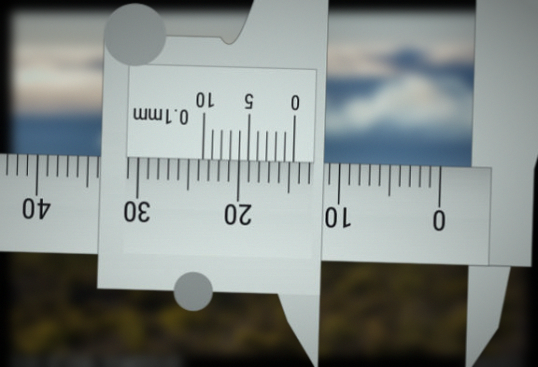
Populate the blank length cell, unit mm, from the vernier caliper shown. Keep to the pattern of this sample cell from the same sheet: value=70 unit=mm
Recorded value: value=14.6 unit=mm
